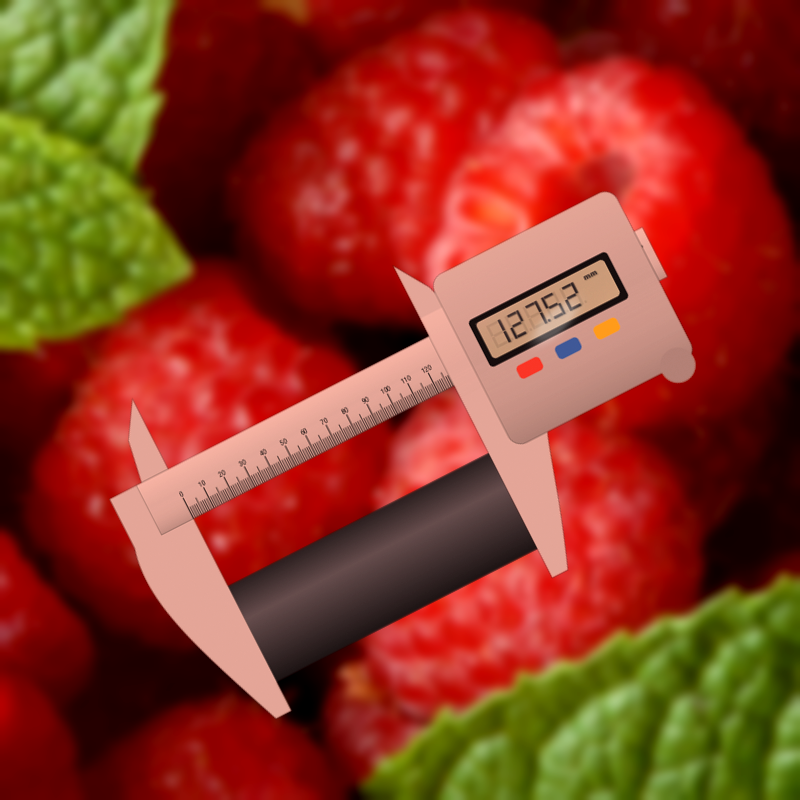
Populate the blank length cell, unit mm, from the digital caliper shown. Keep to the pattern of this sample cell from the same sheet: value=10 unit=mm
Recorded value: value=127.52 unit=mm
